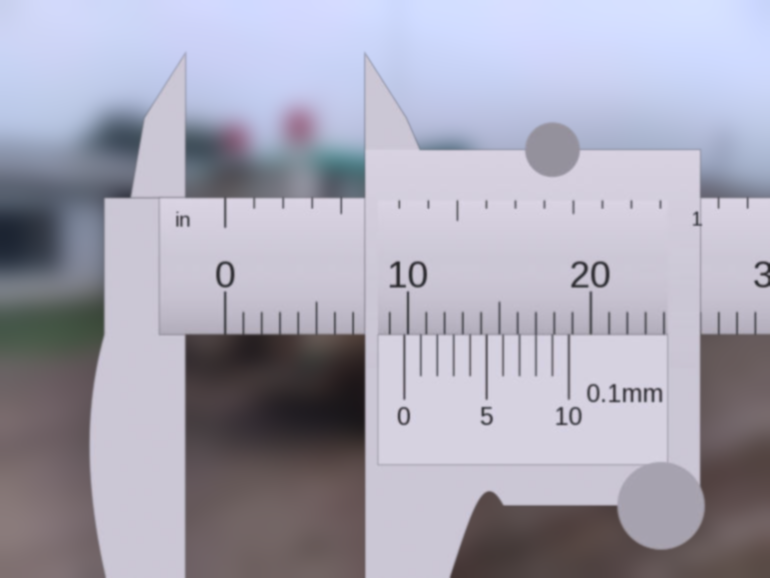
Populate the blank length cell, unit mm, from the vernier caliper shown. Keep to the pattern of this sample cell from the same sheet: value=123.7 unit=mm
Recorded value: value=9.8 unit=mm
